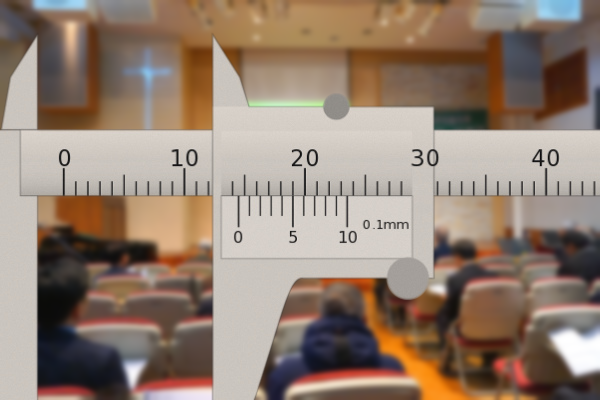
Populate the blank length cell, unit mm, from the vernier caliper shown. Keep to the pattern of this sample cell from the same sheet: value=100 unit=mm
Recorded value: value=14.5 unit=mm
